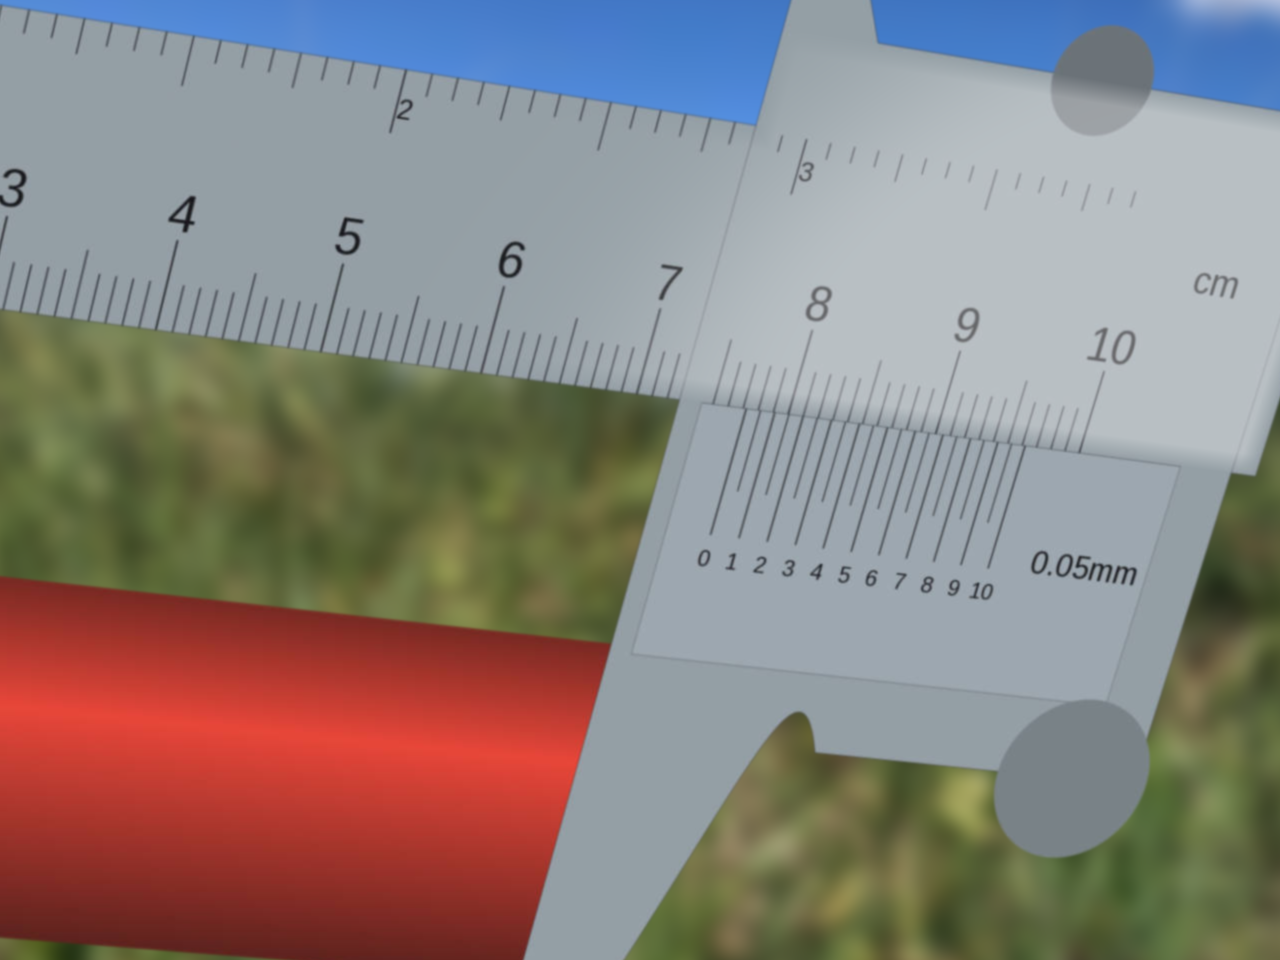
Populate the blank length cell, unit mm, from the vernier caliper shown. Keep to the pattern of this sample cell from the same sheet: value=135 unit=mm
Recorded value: value=77.2 unit=mm
